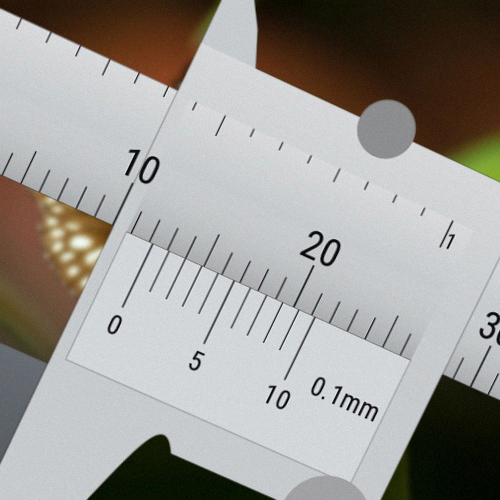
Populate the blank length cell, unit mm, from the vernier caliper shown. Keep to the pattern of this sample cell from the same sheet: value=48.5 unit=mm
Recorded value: value=12.2 unit=mm
